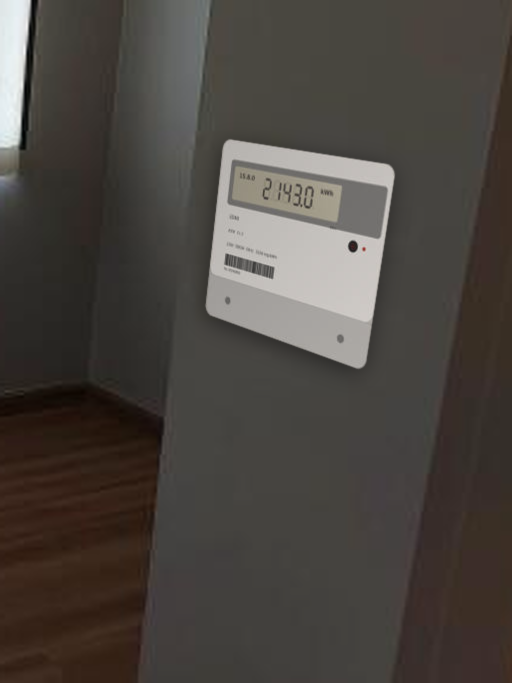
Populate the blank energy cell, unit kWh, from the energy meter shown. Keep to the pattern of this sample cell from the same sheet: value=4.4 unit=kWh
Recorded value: value=2143.0 unit=kWh
